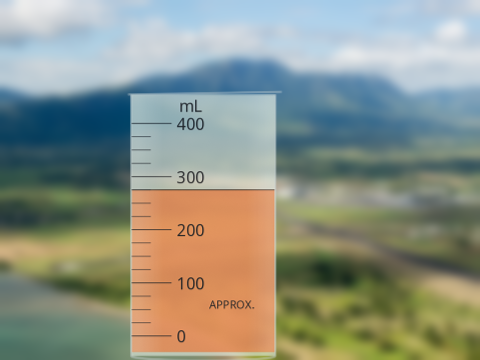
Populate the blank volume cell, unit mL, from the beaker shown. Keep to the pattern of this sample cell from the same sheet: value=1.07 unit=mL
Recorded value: value=275 unit=mL
